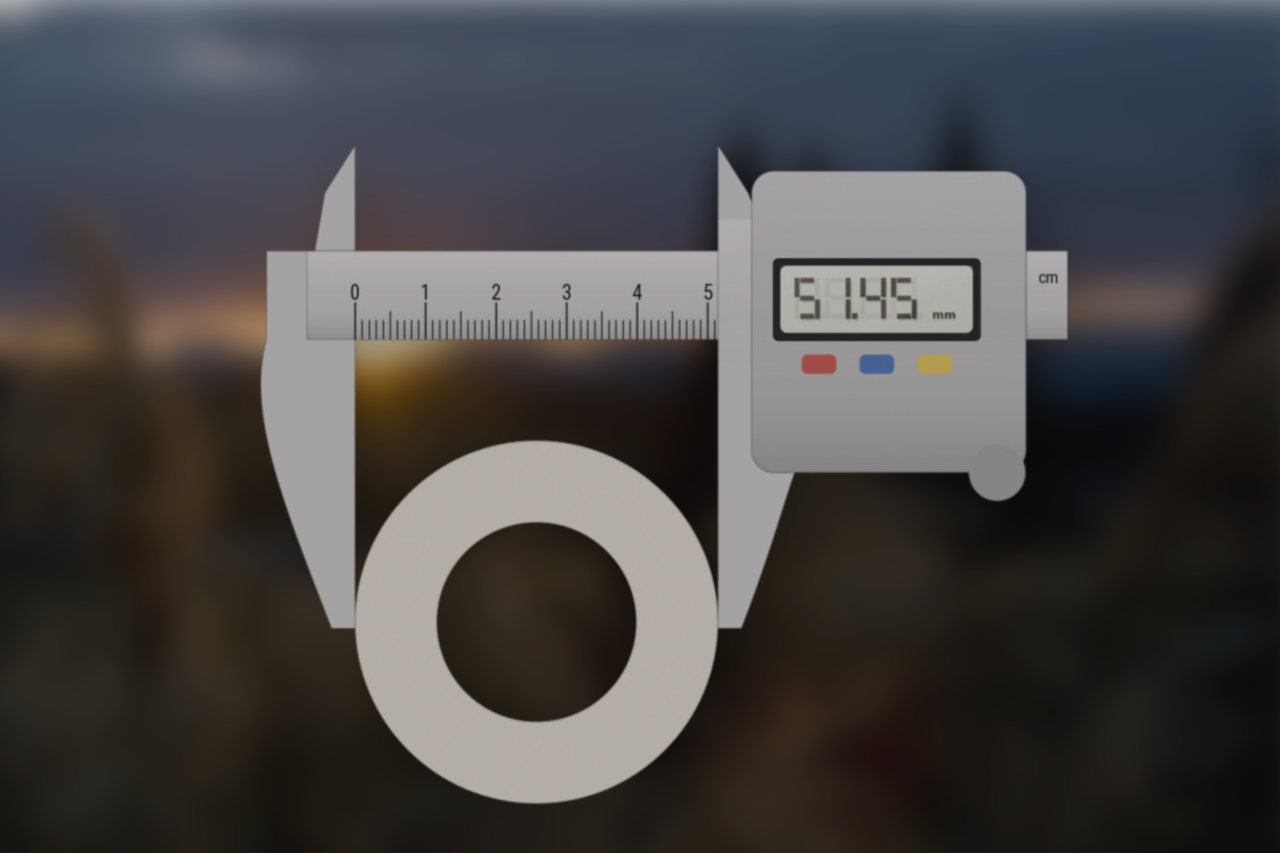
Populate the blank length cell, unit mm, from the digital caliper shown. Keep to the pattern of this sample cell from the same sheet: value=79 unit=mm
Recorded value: value=51.45 unit=mm
